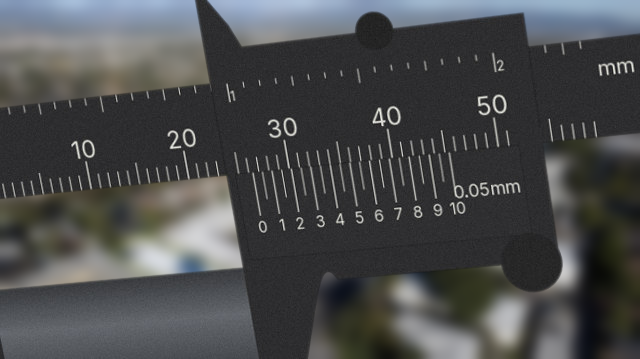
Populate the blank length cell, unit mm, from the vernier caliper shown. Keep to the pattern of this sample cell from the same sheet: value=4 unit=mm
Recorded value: value=26.4 unit=mm
